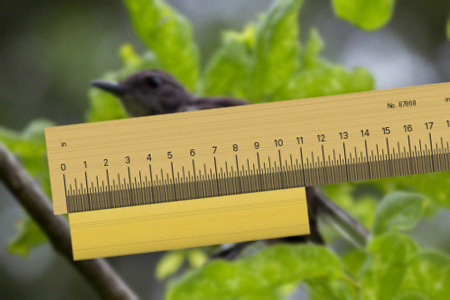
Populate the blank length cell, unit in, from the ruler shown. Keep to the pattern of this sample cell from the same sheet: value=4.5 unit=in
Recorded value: value=11 unit=in
